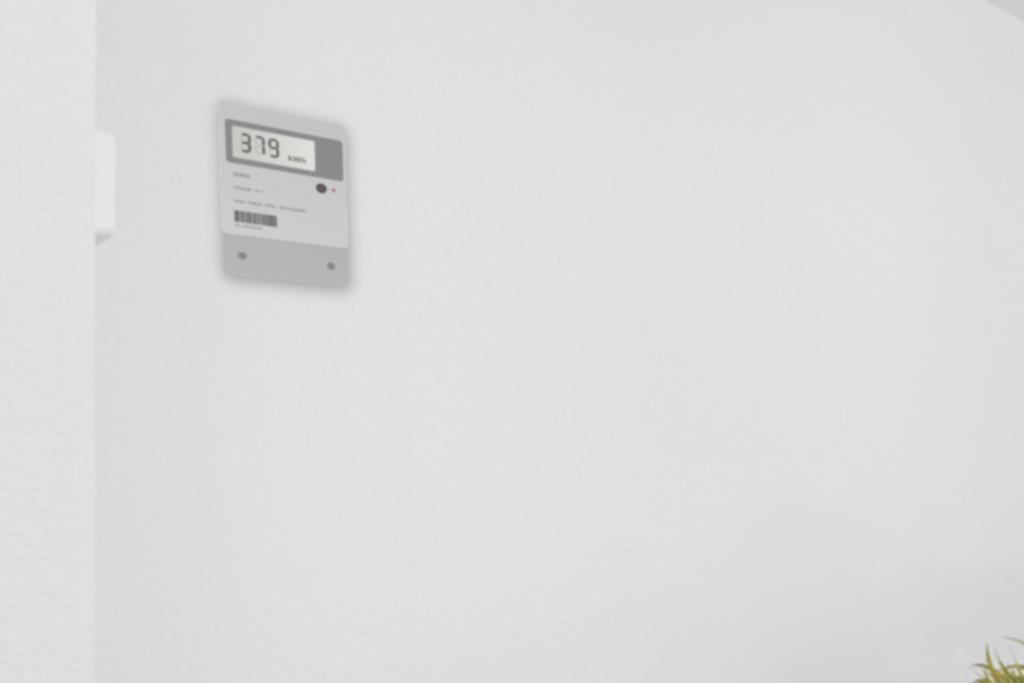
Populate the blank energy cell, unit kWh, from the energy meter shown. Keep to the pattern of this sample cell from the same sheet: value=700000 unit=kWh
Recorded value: value=379 unit=kWh
